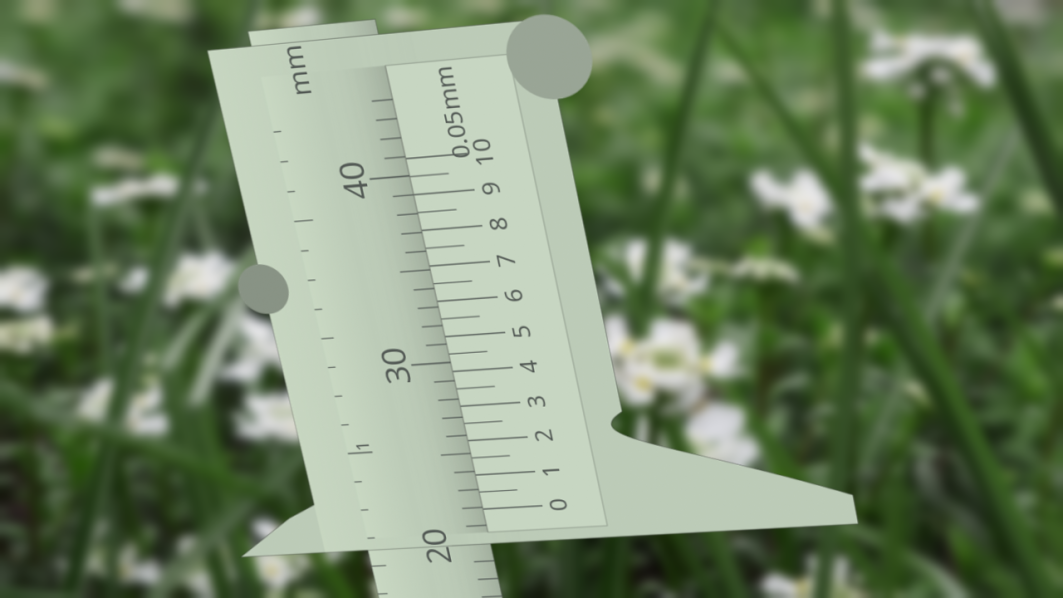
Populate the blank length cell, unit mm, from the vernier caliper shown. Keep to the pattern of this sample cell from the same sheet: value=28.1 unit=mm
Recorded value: value=21.9 unit=mm
